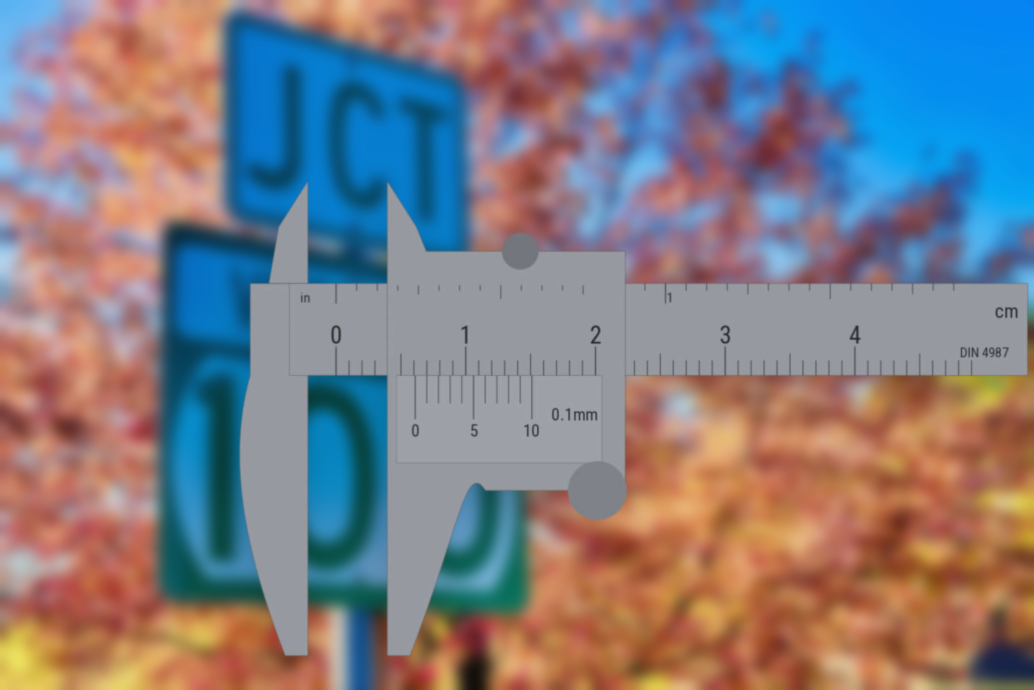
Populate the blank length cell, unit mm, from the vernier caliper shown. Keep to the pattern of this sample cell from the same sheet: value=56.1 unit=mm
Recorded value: value=6.1 unit=mm
